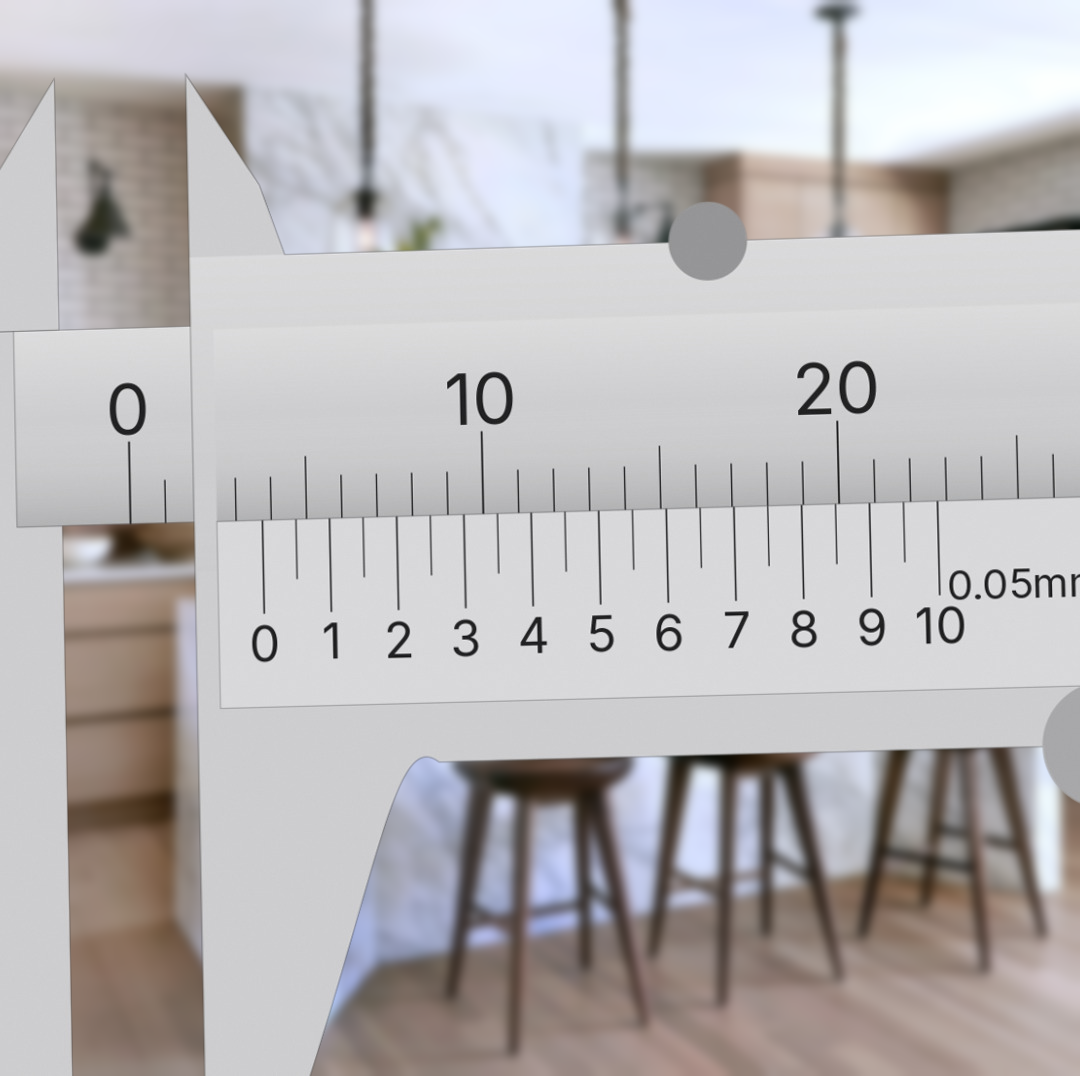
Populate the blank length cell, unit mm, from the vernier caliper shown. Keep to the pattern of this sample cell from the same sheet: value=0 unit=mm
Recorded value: value=3.75 unit=mm
